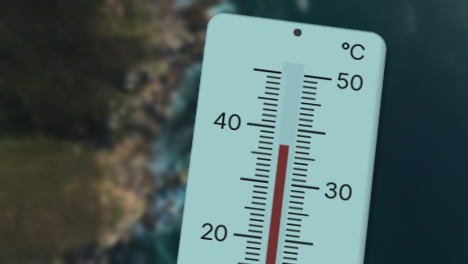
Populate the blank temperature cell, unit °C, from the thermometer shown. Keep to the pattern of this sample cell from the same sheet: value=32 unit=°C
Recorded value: value=37 unit=°C
